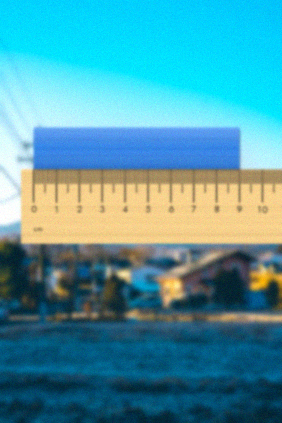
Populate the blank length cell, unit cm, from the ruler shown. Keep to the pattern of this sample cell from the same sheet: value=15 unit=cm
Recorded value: value=9 unit=cm
